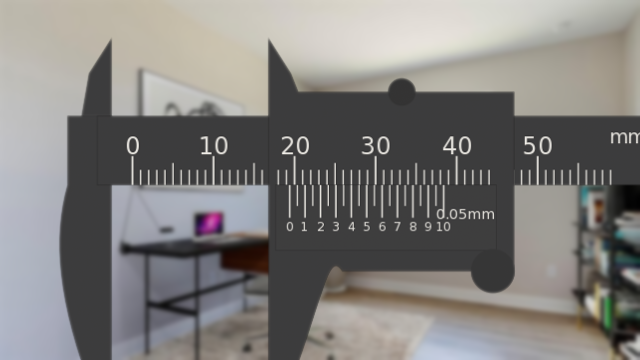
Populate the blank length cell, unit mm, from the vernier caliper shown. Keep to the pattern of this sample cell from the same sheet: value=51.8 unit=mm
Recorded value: value=19.4 unit=mm
